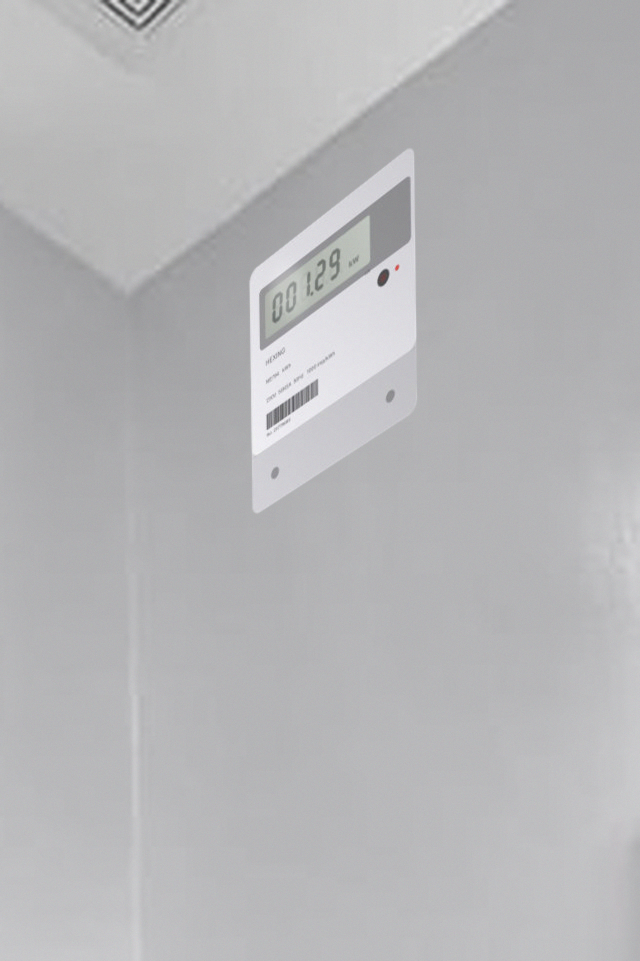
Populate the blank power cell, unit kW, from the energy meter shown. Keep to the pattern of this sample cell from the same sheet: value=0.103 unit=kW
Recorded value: value=1.29 unit=kW
